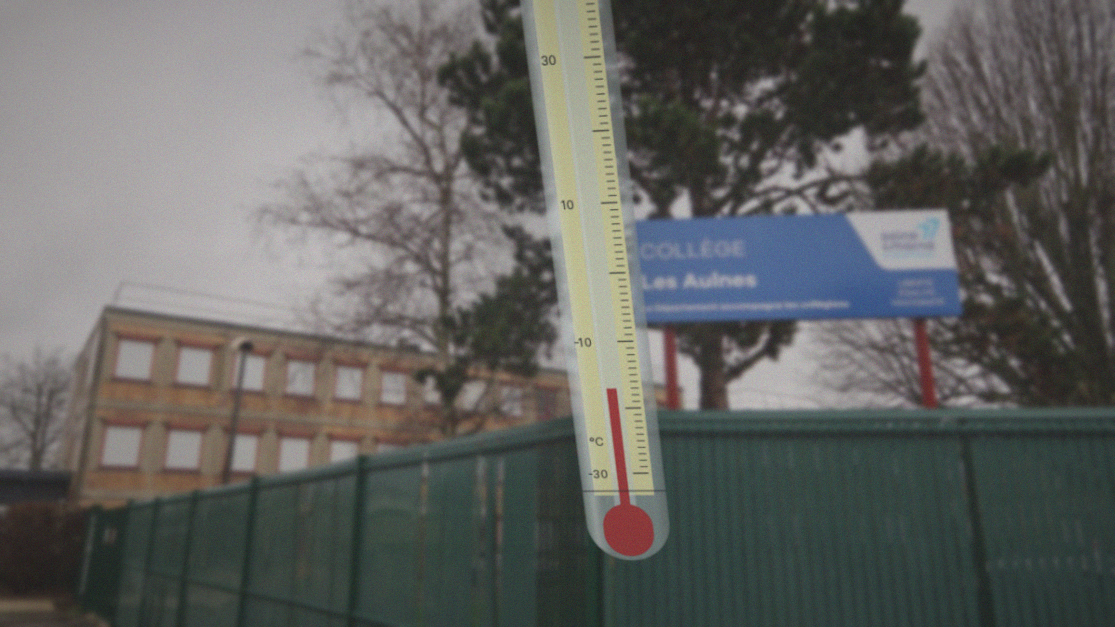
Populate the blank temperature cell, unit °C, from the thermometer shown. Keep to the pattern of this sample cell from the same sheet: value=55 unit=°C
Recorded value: value=-17 unit=°C
